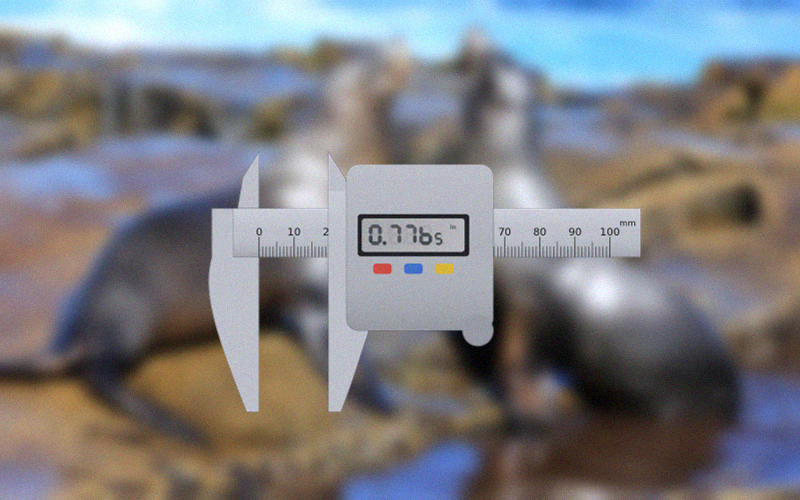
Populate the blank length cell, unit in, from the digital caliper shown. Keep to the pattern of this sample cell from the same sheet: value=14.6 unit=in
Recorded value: value=0.7765 unit=in
